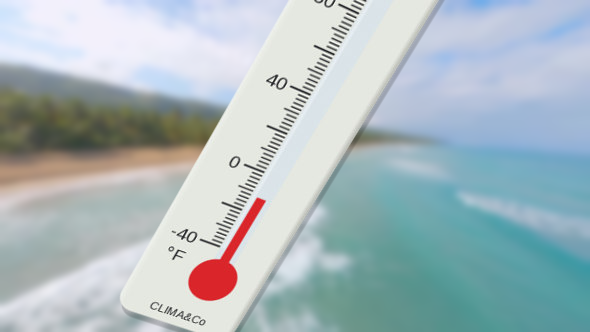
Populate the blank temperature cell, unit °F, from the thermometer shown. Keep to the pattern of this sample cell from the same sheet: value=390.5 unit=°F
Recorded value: value=-12 unit=°F
